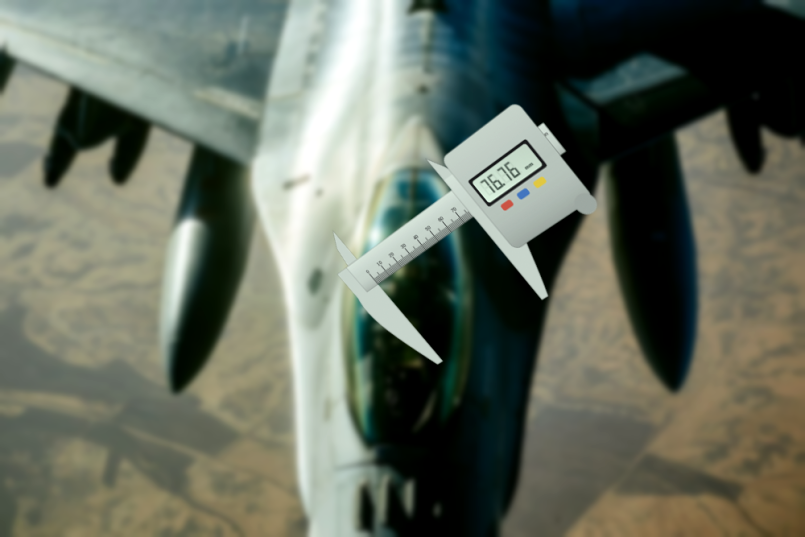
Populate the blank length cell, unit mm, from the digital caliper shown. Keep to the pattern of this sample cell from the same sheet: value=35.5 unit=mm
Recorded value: value=76.76 unit=mm
